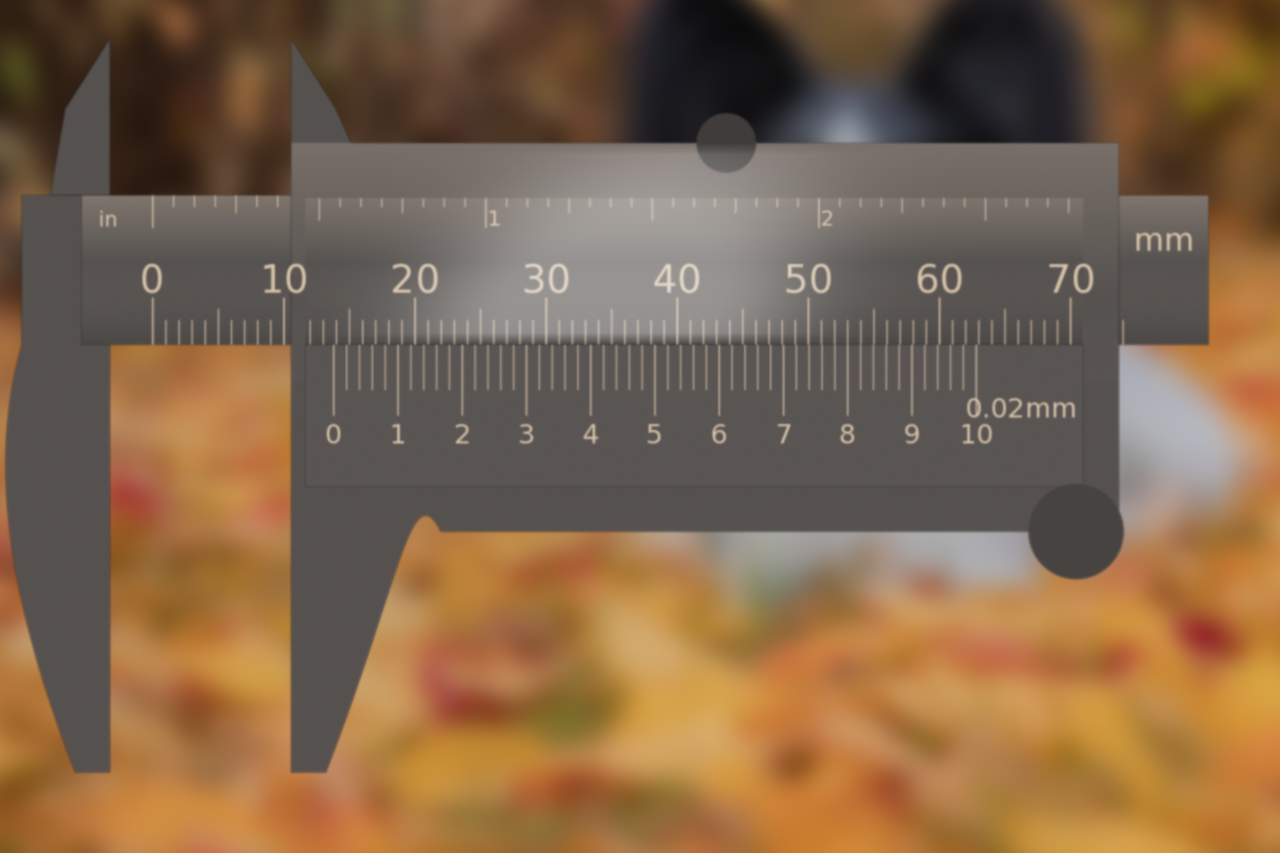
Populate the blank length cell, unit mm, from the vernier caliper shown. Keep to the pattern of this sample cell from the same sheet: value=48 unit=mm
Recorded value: value=13.8 unit=mm
